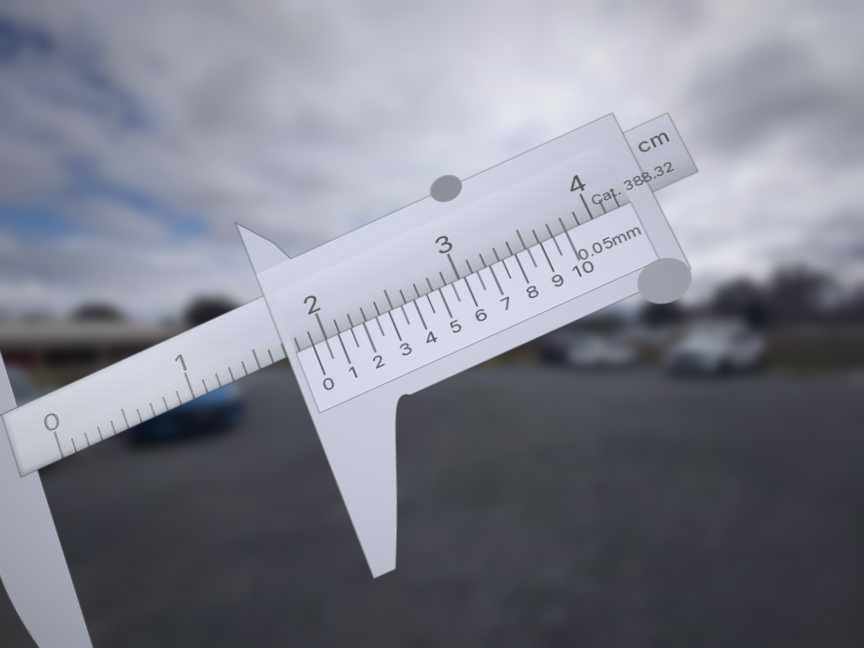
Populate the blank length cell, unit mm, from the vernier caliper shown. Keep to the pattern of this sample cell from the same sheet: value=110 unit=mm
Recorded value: value=19.0 unit=mm
